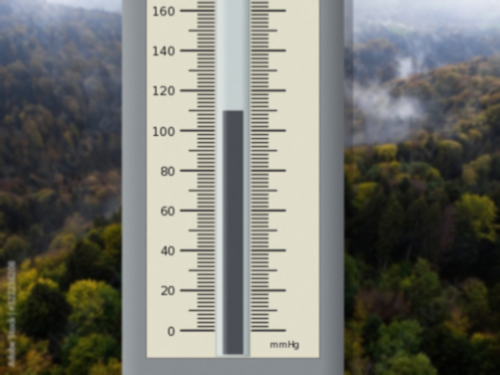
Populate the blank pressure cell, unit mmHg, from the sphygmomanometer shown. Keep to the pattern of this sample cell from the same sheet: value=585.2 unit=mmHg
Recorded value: value=110 unit=mmHg
